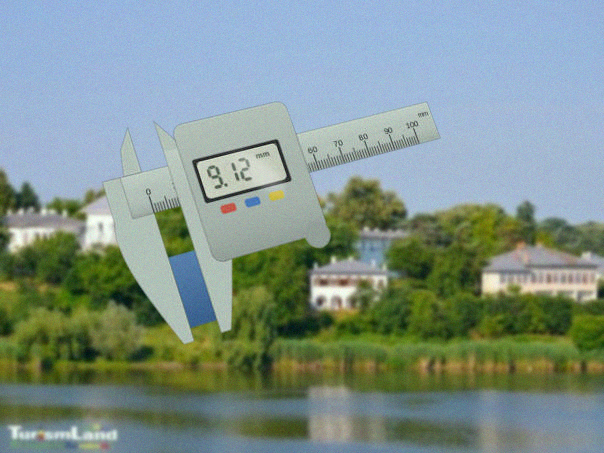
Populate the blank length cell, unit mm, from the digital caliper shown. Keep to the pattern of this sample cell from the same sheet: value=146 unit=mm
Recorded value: value=9.12 unit=mm
